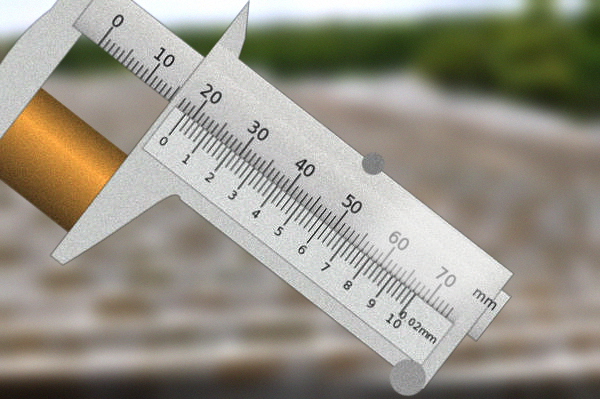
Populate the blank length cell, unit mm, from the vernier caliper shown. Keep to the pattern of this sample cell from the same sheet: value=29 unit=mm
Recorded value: value=18.6 unit=mm
